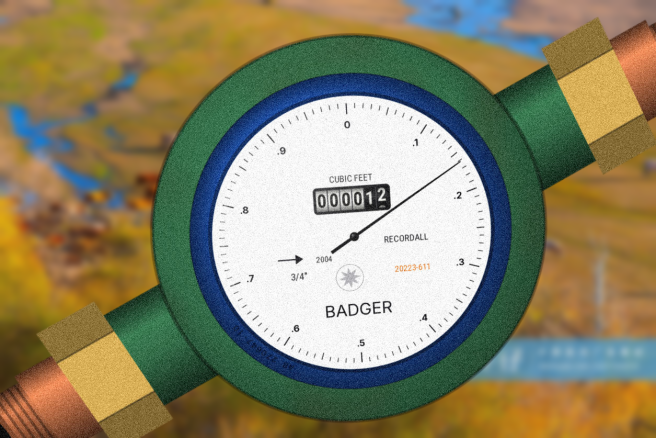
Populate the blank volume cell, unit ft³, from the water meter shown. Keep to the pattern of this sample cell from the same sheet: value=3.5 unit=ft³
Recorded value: value=12.16 unit=ft³
